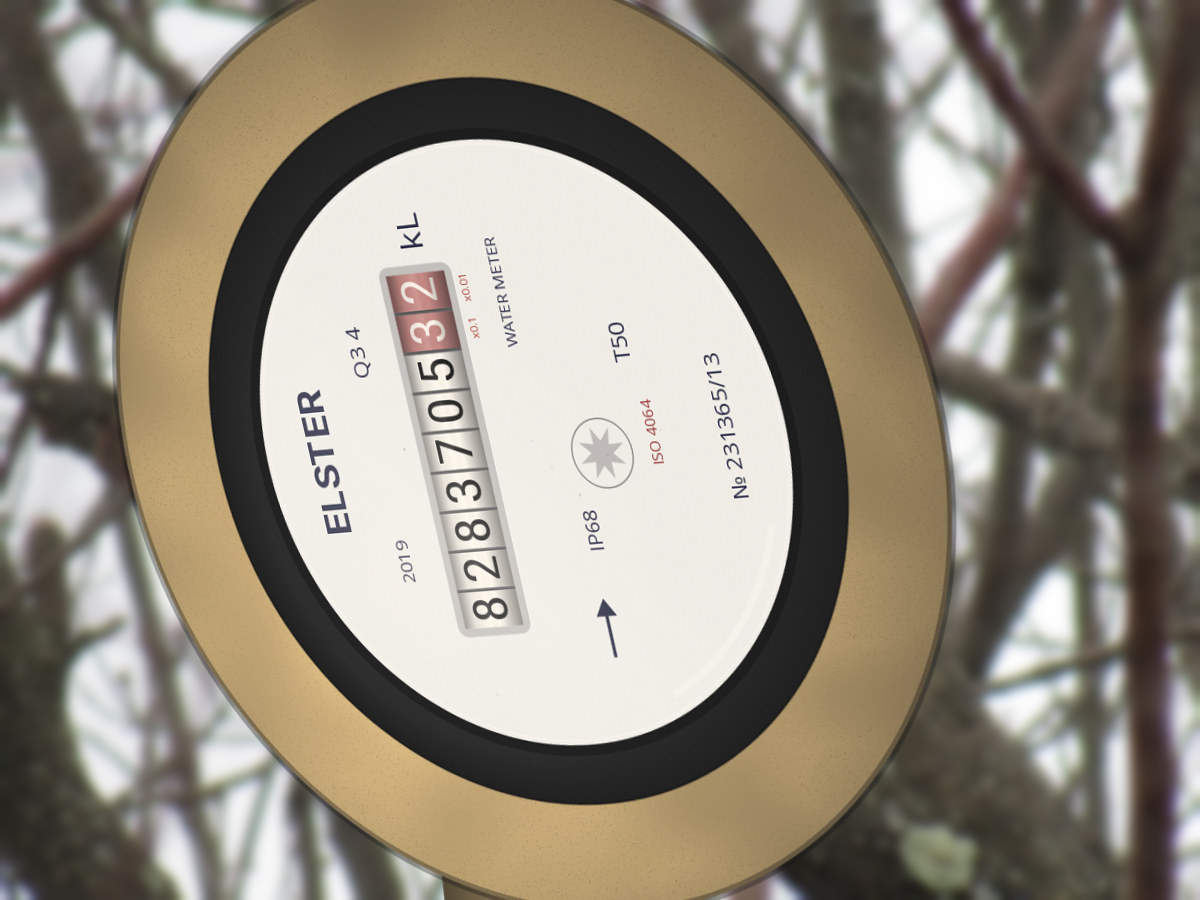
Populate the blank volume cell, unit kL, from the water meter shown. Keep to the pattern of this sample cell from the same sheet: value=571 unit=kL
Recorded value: value=8283705.32 unit=kL
